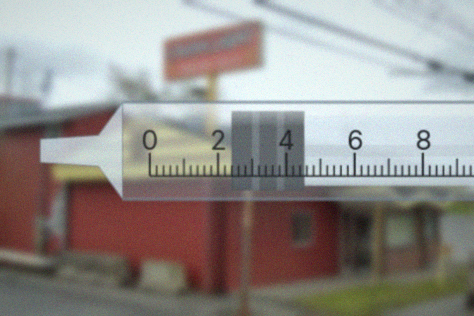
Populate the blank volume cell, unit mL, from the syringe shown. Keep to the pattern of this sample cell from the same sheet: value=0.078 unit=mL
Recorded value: value=2.4 unit=mL
